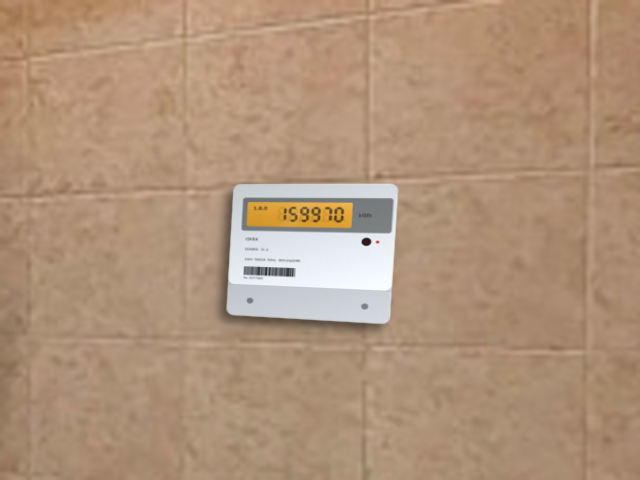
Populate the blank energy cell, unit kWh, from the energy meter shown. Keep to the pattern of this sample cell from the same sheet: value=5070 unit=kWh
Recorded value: value=159970 unit=kWh
